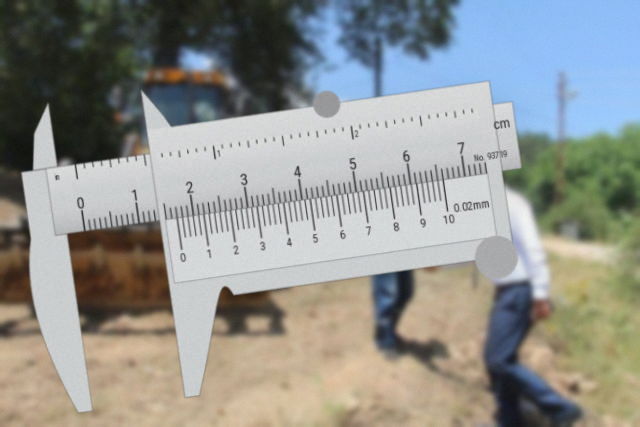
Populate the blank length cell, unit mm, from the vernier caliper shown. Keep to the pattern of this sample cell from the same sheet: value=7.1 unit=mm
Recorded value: value=17.0 unit=mm
